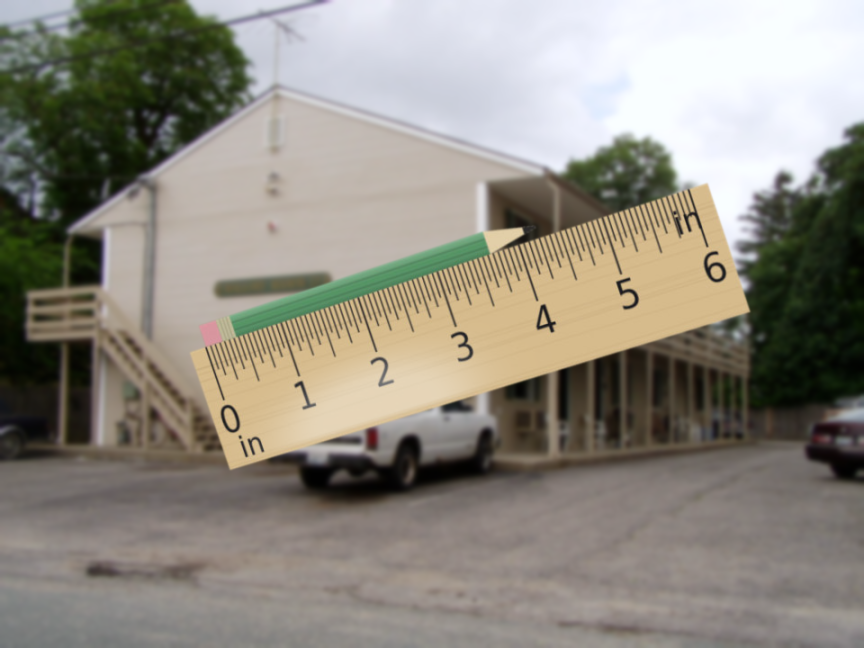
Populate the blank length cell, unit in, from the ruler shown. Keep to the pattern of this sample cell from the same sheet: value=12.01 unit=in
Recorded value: value=4.25 unit=in
